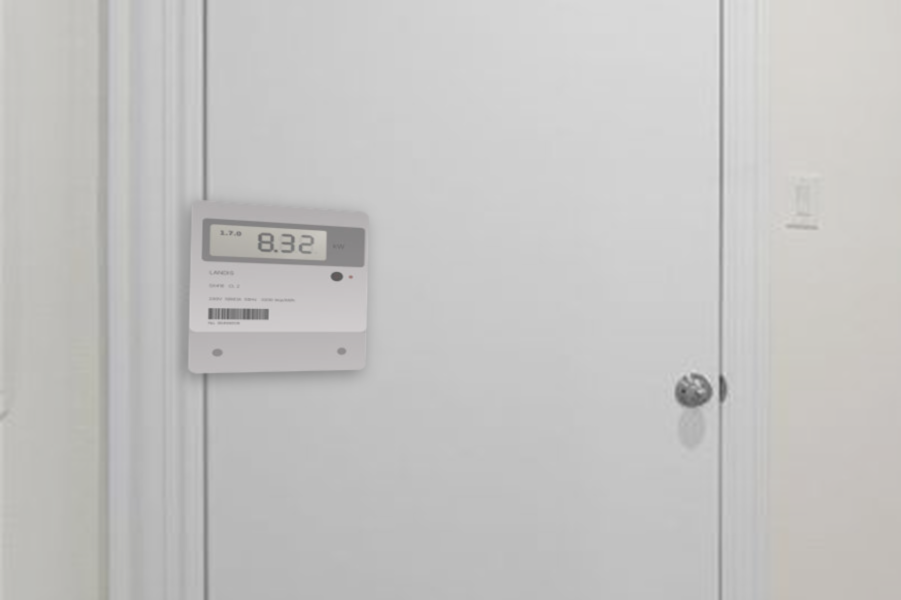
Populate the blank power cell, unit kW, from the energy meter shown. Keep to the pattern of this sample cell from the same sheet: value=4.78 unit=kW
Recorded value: value=8.32 unit=kW
